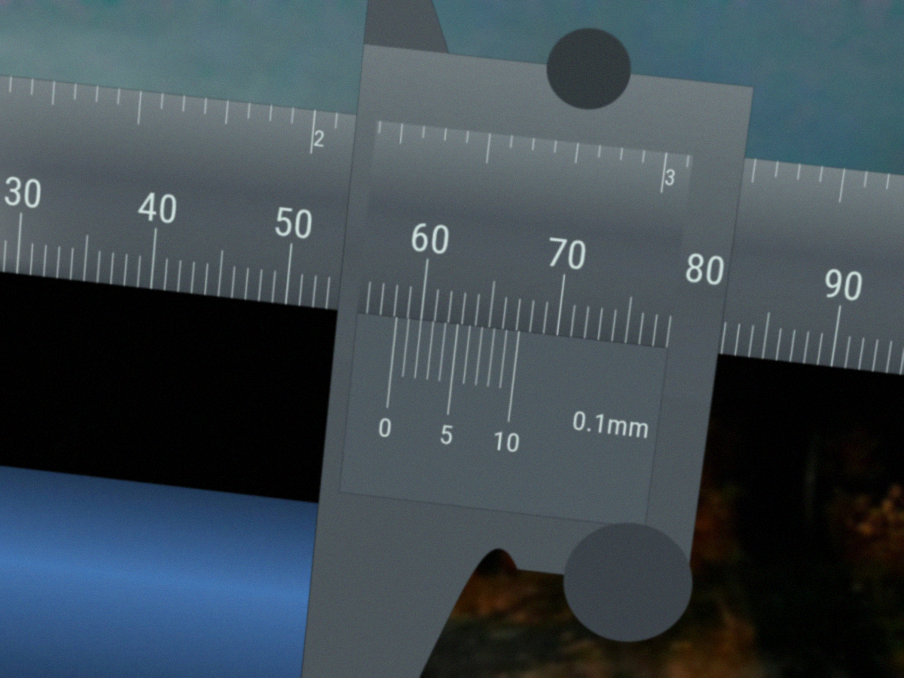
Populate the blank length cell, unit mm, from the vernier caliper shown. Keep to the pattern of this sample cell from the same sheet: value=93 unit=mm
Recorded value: value=58.2 unit=mm
